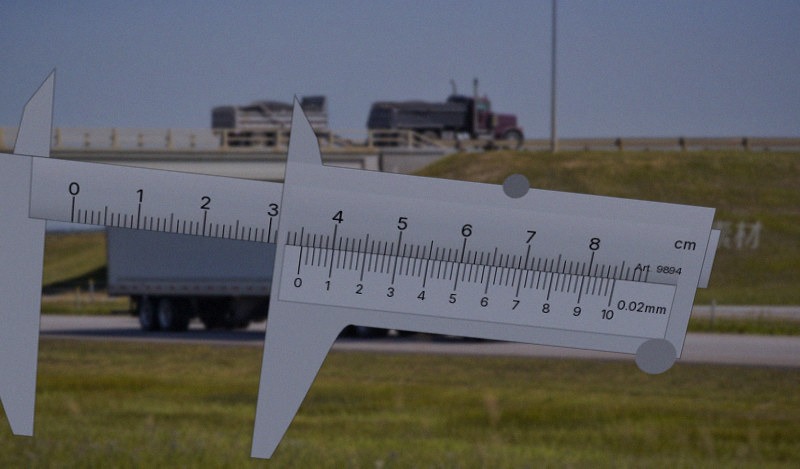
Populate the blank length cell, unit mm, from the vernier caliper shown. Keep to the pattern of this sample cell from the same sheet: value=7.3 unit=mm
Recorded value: value=35.2 unit=mm
